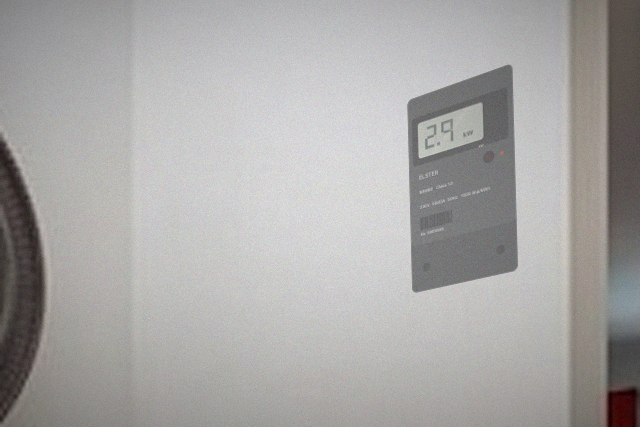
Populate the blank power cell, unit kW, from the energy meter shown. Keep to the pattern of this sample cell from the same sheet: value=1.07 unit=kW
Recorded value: value=2.9 unit=kW
